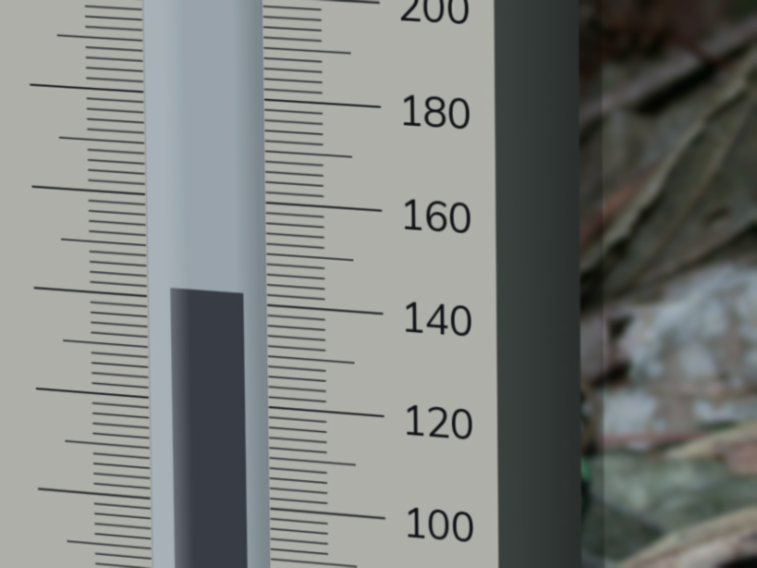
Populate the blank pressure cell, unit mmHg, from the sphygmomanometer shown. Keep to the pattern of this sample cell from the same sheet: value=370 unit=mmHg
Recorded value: value=142 unit=mmHg
